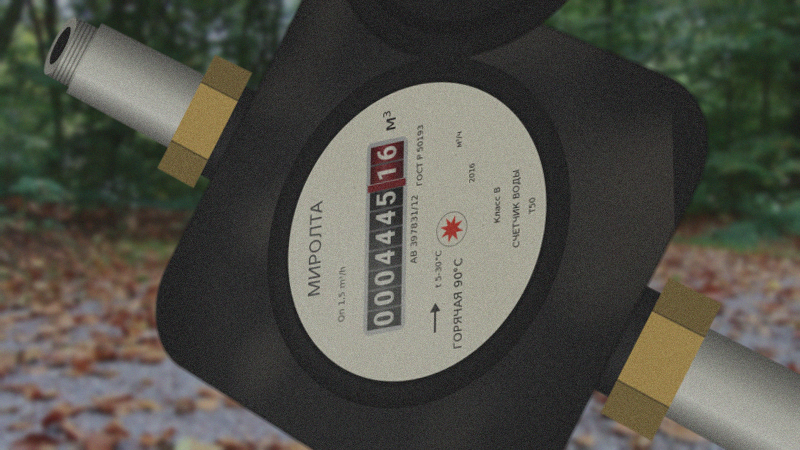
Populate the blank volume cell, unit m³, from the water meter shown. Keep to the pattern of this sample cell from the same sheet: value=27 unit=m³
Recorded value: value=4445.16 unit=m³
